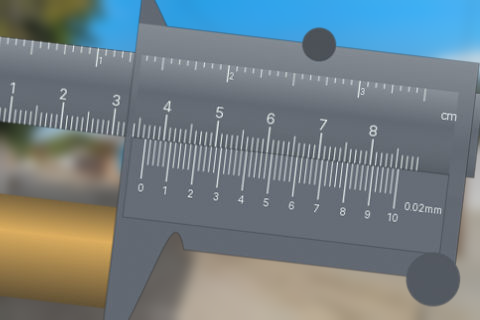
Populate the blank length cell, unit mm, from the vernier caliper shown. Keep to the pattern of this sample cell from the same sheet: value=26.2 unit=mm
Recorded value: value=36.5 unit=mm
